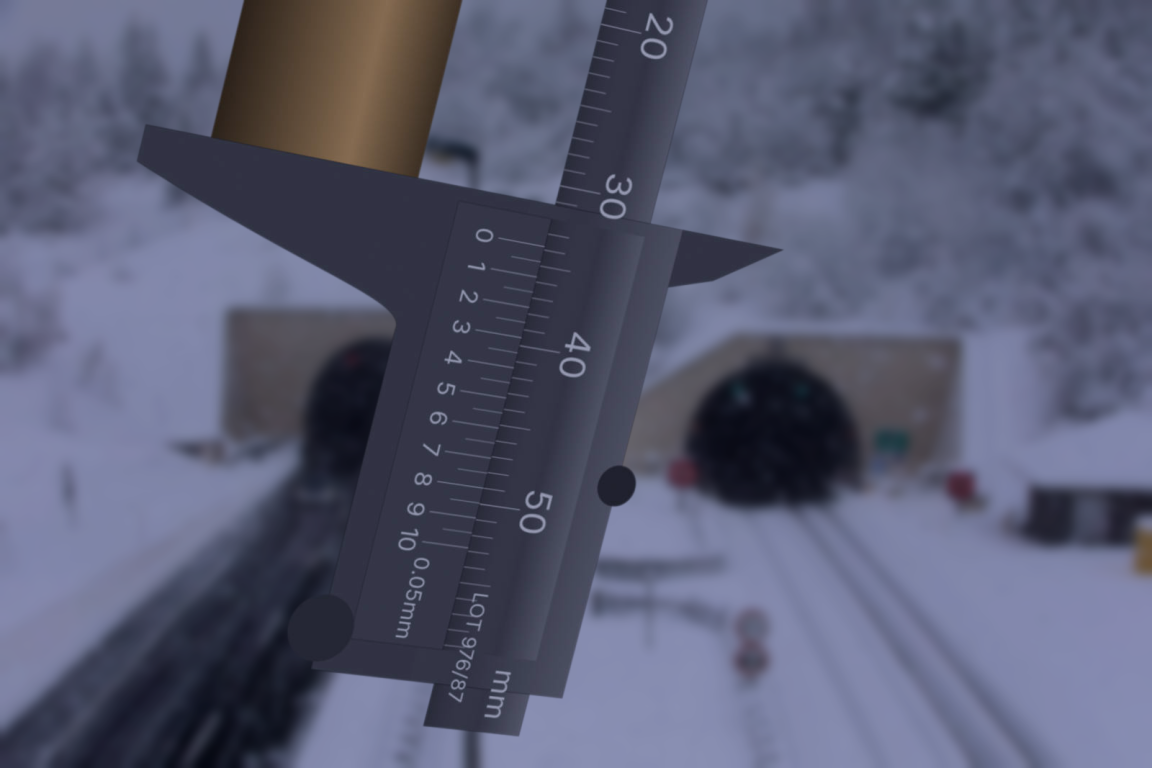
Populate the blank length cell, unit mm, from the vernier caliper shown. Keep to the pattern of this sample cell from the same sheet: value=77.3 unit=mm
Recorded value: value=33.8 unit=mm
